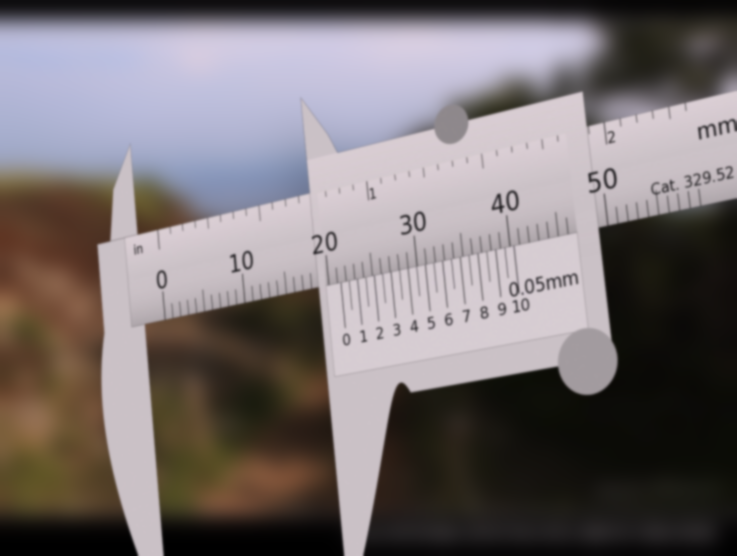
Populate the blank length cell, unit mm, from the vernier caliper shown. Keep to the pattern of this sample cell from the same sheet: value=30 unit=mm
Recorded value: value=21.4 unit=mm
